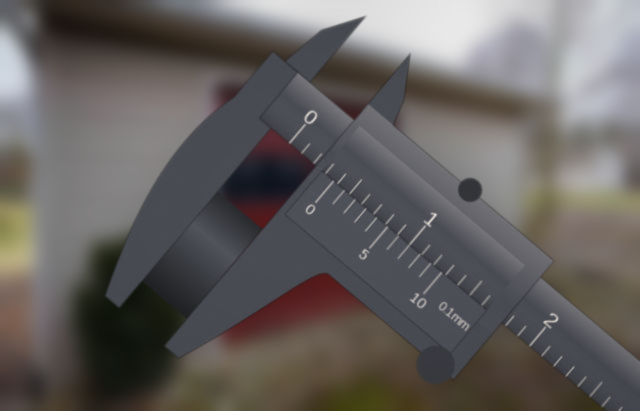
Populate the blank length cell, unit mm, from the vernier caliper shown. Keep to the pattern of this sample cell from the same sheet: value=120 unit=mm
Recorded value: value=3.7 unit=mm
